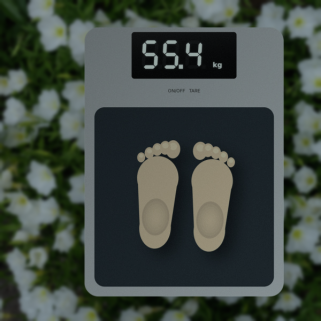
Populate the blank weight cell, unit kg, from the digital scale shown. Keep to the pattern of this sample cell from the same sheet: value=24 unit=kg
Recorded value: value=55.4 unit=kg
